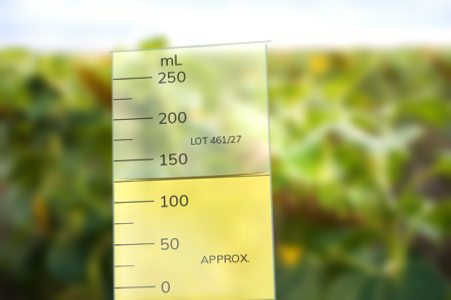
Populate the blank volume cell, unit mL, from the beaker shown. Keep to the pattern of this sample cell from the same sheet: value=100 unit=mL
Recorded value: value=125 unit=mL
